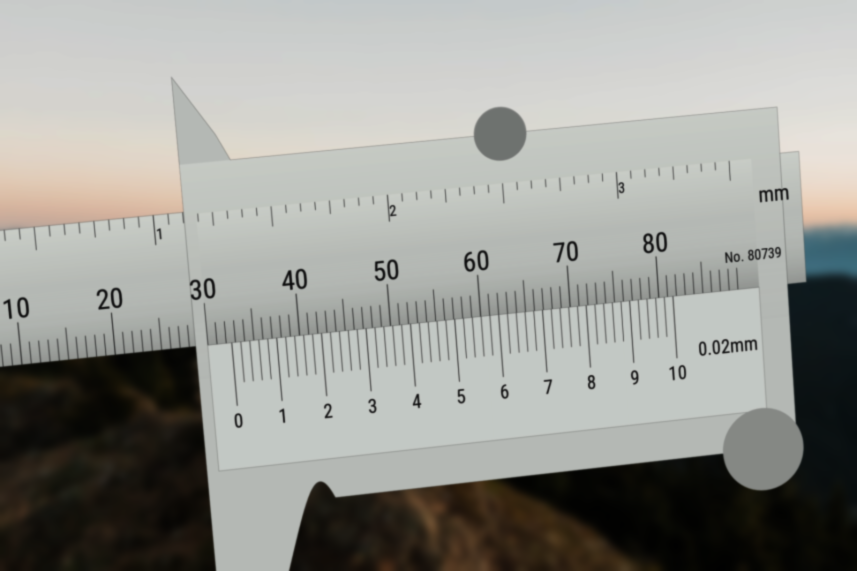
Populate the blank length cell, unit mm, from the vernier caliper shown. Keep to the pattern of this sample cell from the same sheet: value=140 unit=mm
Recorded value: value=32.6 unit=mm
